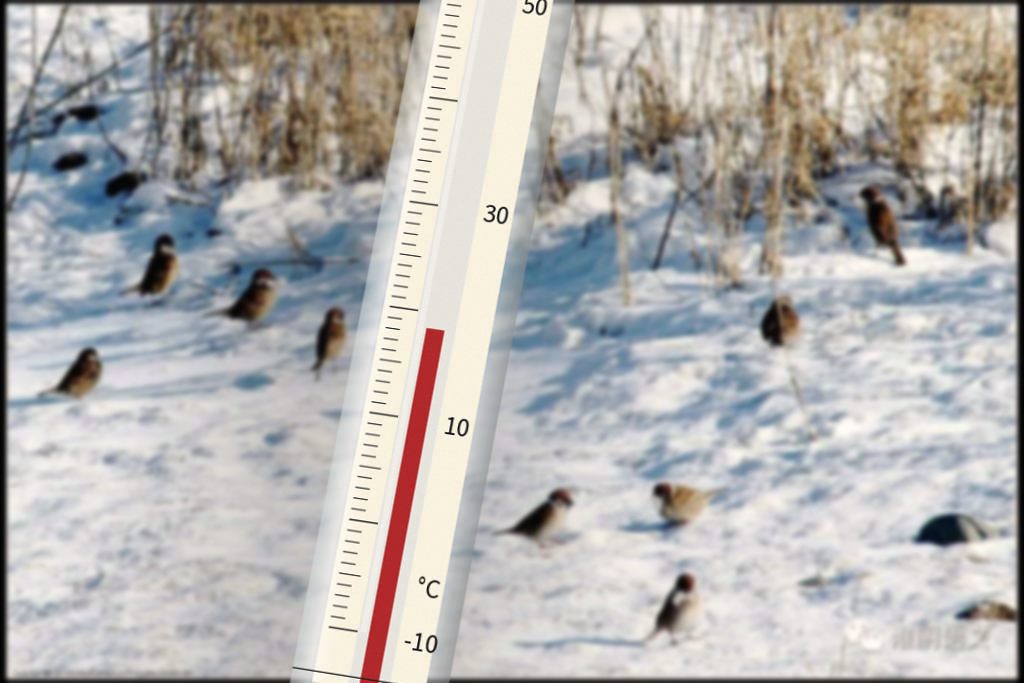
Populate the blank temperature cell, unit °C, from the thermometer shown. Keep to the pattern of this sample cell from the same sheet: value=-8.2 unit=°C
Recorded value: value=18.5 unit=°C
